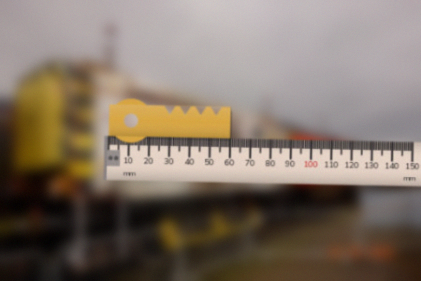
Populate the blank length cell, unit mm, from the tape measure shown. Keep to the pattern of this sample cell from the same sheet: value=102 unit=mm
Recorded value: value=60 unit=mm
